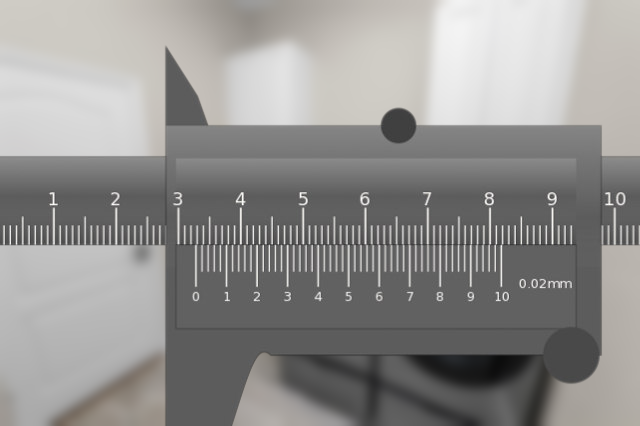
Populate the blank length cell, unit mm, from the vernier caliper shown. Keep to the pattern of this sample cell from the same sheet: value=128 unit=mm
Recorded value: value=32.8 unit=mm
